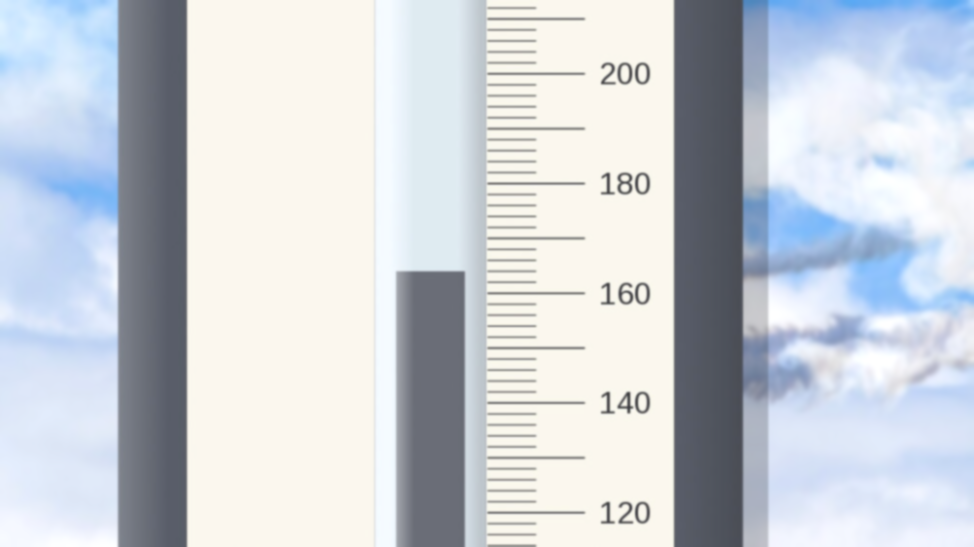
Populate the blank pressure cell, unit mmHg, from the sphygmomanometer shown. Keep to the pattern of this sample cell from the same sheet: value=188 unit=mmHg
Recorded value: value=164 unit=mmHg
